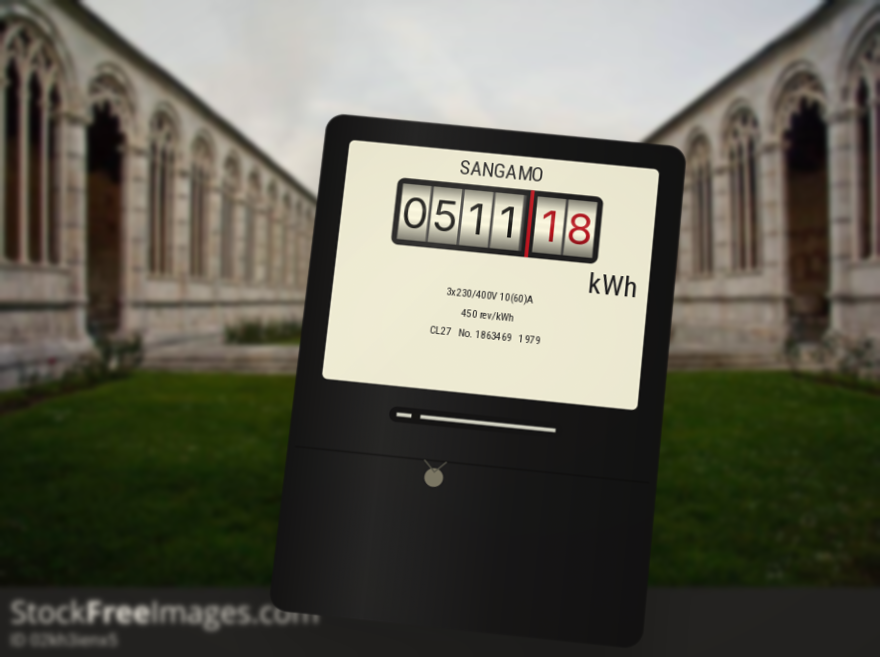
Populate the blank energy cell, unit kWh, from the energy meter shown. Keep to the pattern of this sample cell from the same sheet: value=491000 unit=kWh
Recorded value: value=511.18 unit=kWh
